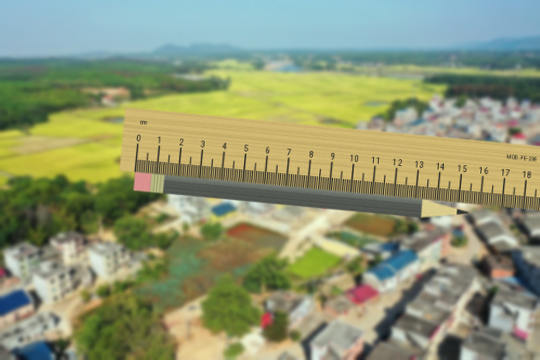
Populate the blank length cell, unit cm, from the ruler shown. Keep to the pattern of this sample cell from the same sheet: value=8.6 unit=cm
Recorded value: value=15.5 unit=cm
